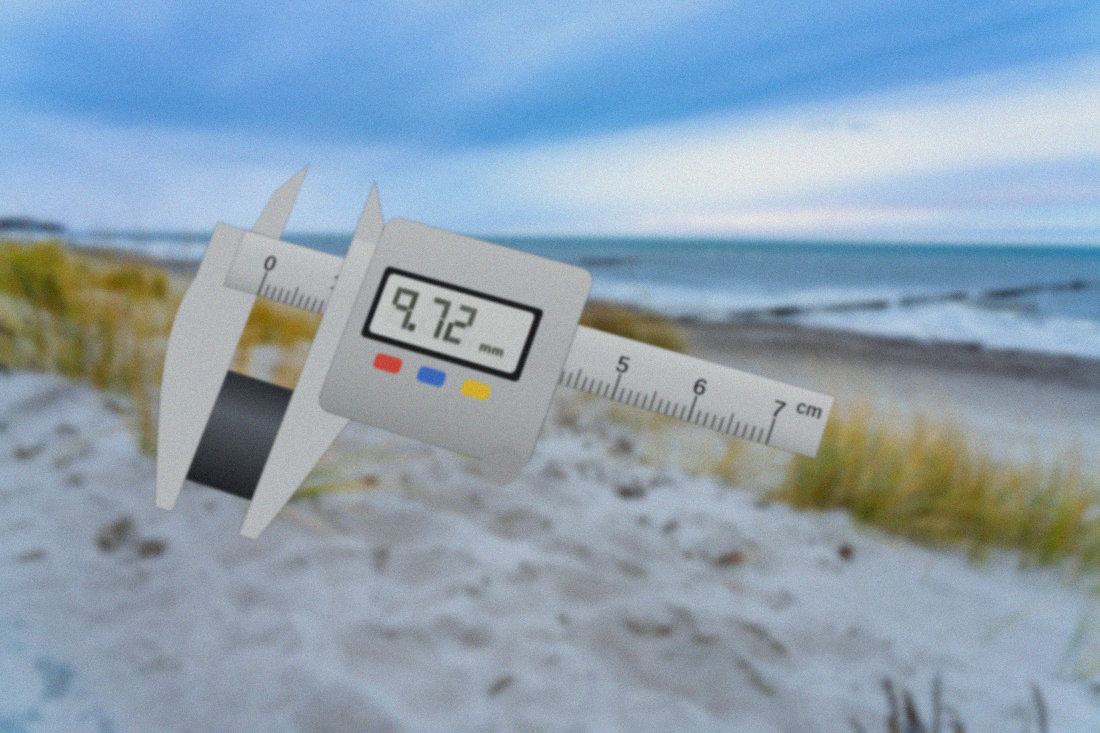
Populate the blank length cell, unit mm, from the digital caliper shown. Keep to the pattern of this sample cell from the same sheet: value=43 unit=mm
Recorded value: value=9.72 unit=mm
